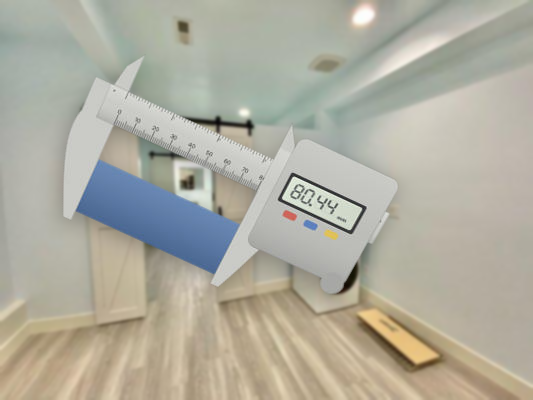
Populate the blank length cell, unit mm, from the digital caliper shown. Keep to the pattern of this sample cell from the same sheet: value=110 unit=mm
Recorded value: value=80.44 unit=mm
